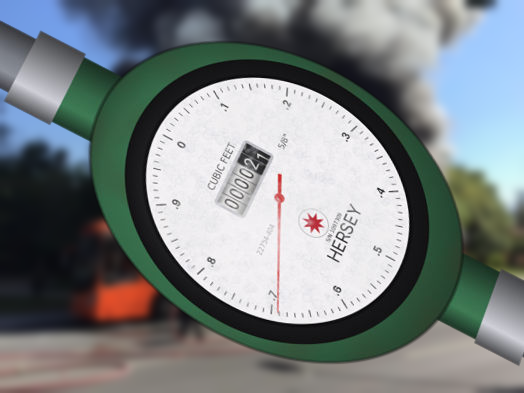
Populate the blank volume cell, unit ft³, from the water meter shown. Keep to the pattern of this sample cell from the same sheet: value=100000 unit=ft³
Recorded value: value=20.69 unit=ft³
